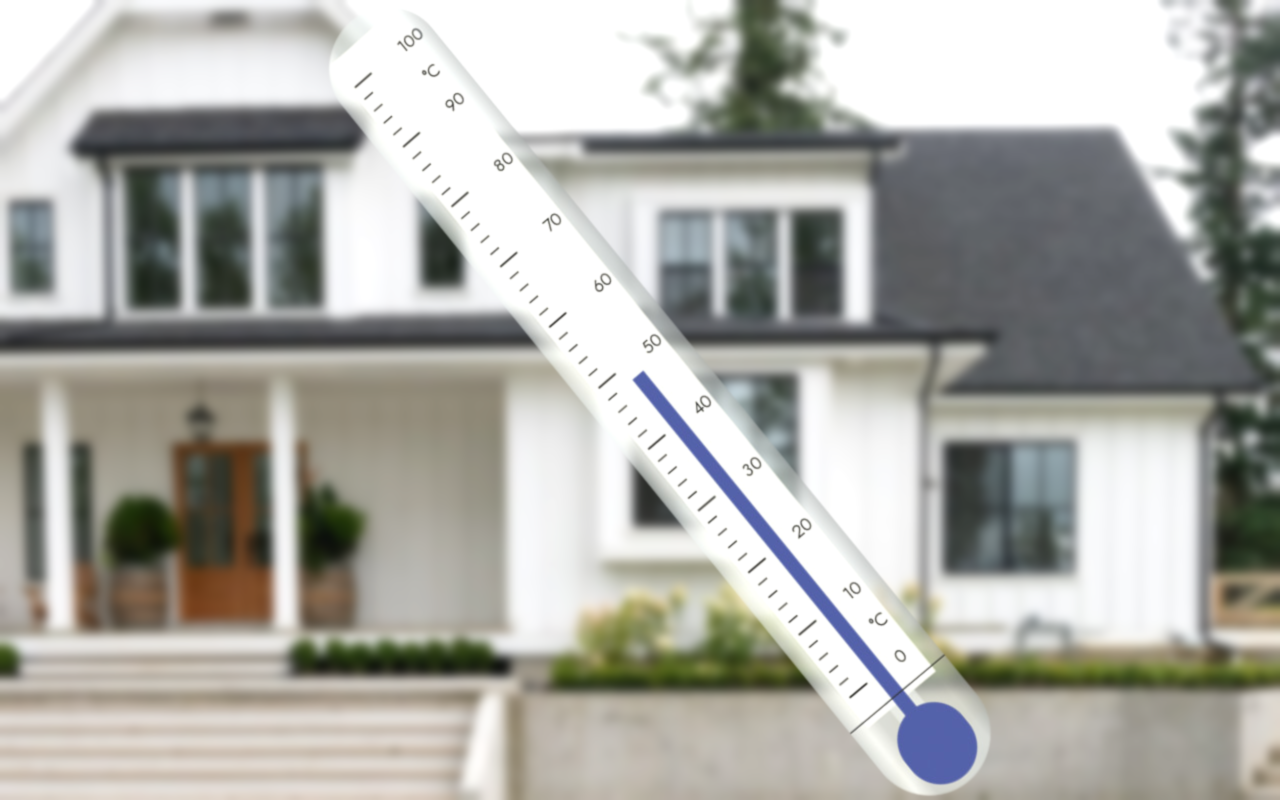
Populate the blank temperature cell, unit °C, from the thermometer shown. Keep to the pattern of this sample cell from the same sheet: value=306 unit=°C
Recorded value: value=48 unit=°C
